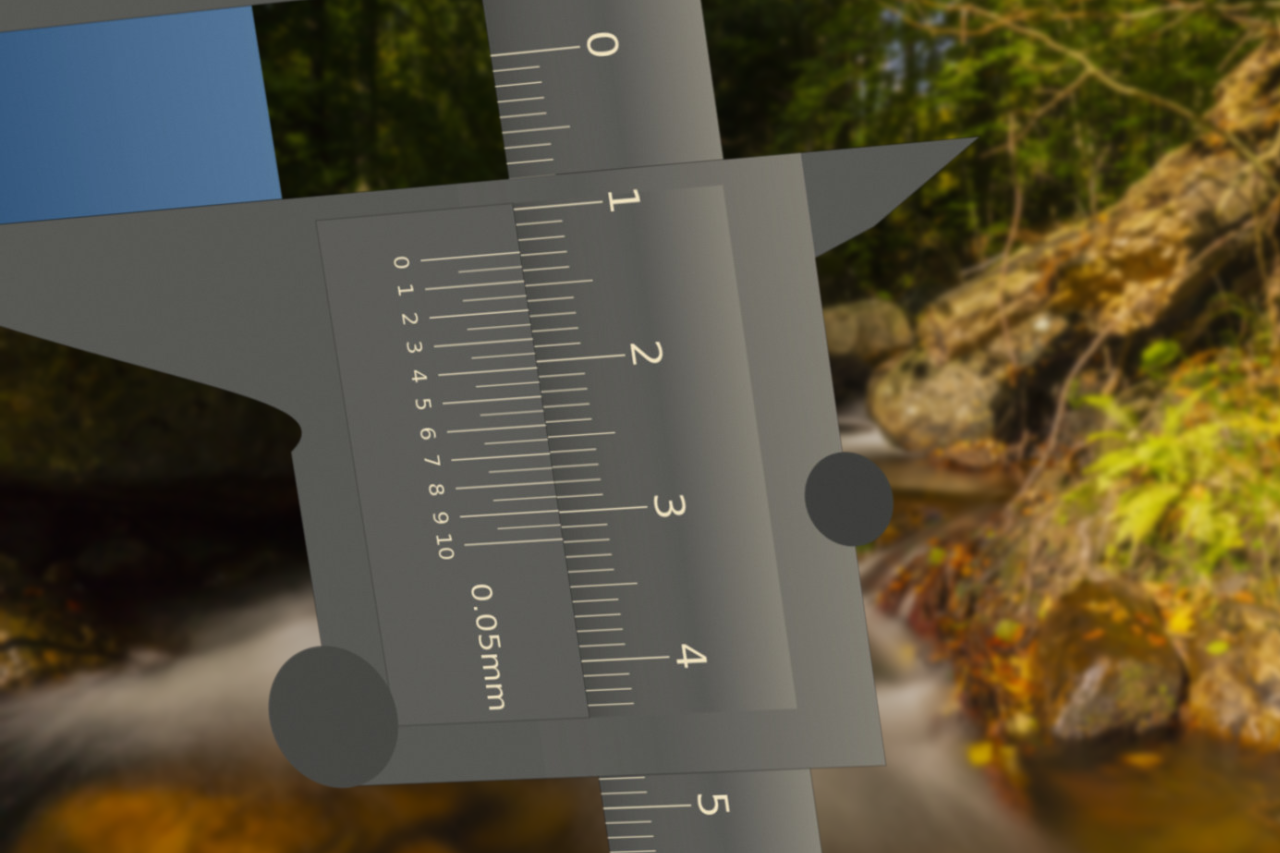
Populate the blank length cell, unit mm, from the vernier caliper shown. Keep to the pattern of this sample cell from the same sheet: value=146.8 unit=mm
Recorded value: value=12.8 unit=mm
